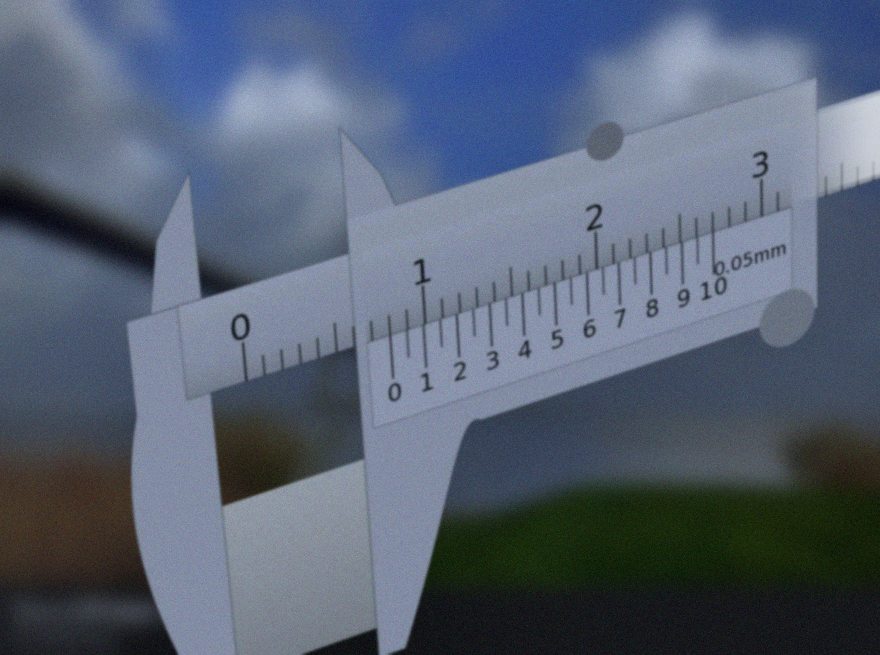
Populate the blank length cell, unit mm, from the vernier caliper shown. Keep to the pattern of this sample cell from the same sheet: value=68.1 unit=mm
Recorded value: value=8.0 unit=mm
